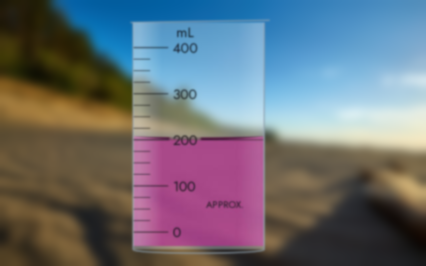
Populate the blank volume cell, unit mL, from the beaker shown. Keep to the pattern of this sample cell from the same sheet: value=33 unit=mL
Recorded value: value=200 unit=mL
